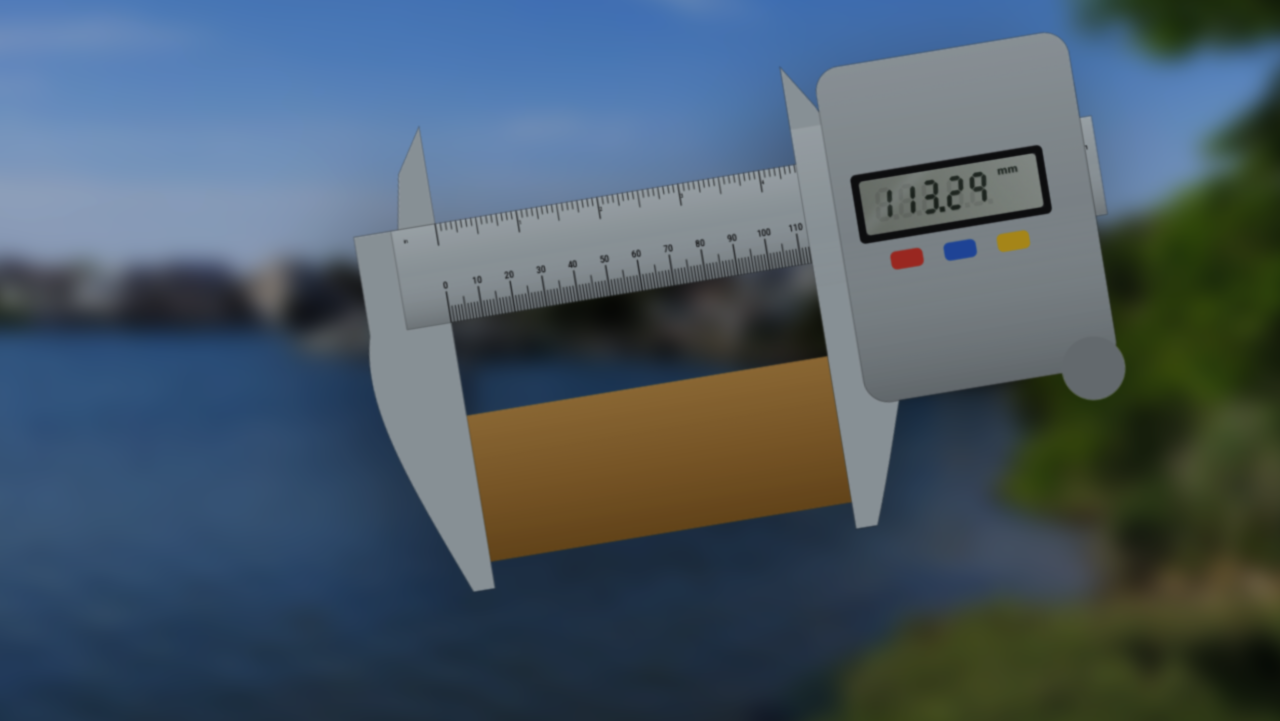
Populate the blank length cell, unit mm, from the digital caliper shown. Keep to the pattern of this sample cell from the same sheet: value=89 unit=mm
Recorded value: value=113.29 unit=mm
